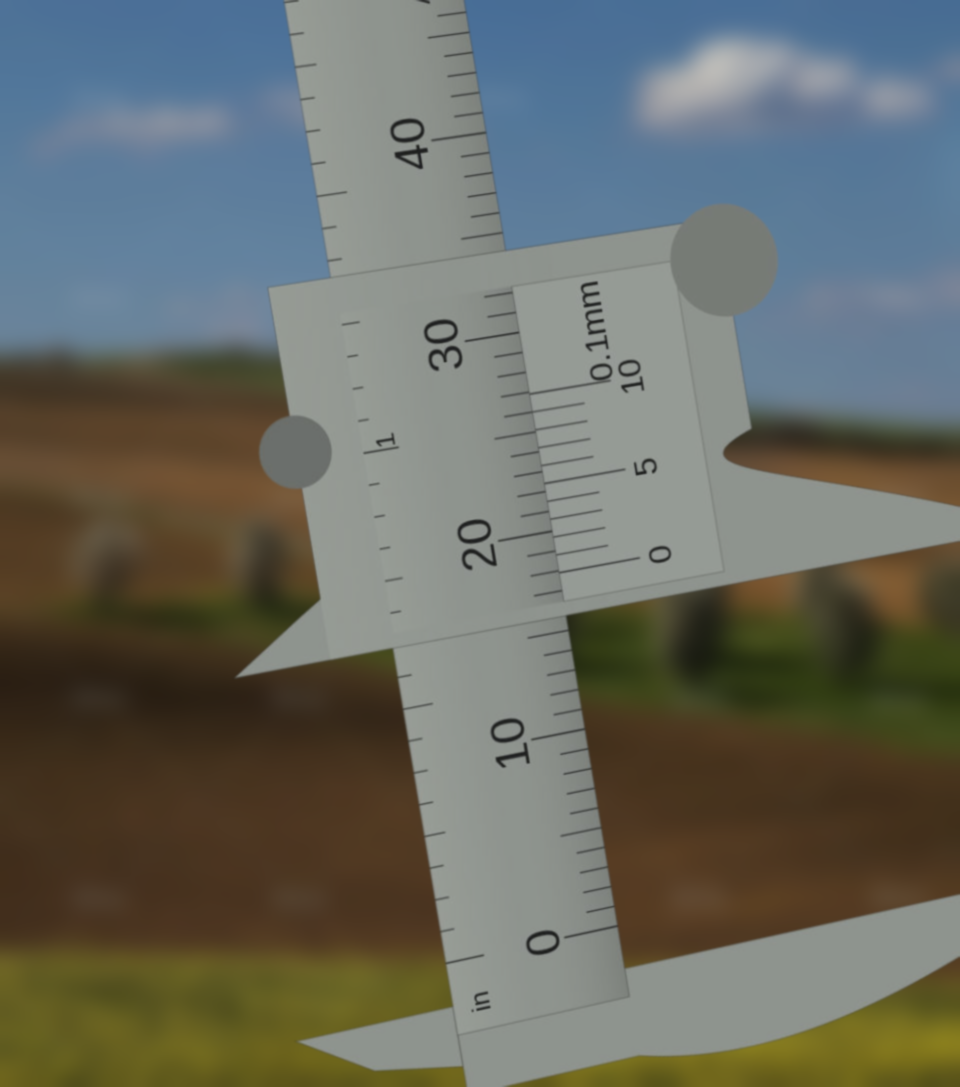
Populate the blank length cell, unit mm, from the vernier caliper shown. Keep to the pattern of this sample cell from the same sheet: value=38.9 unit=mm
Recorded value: value=17.9 unit=mm
